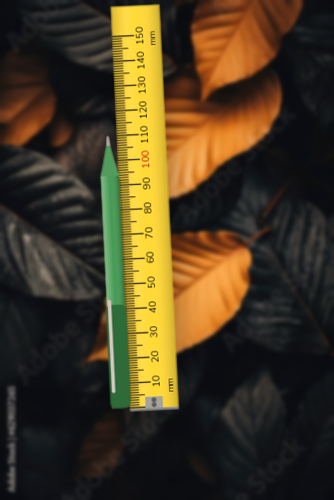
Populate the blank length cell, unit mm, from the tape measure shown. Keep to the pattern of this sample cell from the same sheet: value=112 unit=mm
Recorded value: value=110 unit=mm
